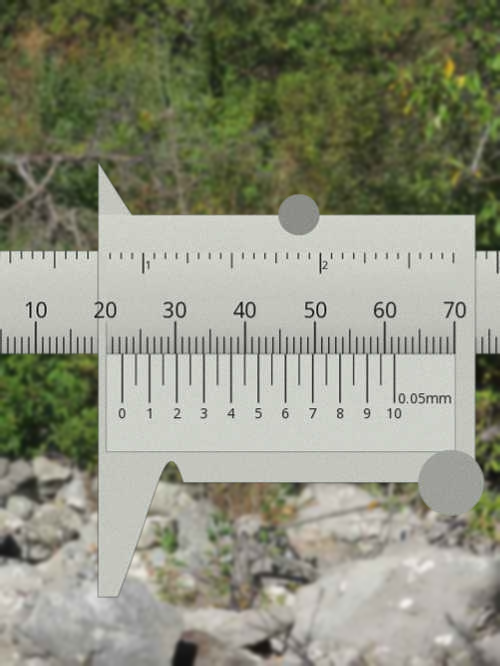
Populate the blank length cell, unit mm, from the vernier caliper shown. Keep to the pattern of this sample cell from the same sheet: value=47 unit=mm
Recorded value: value=22.4 unit=mm
